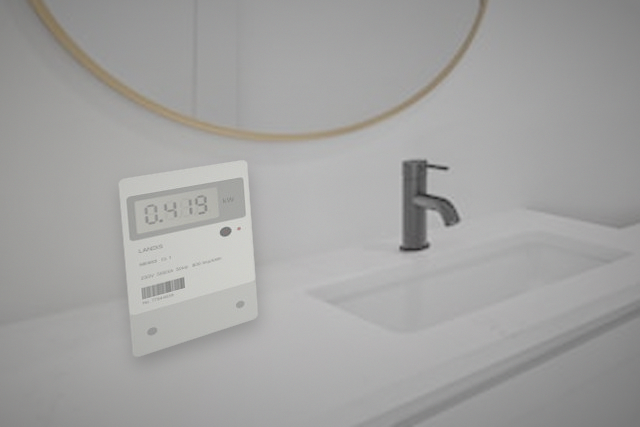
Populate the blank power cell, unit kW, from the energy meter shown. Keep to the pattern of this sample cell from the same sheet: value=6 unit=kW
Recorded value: value=0.419 unit=kW
